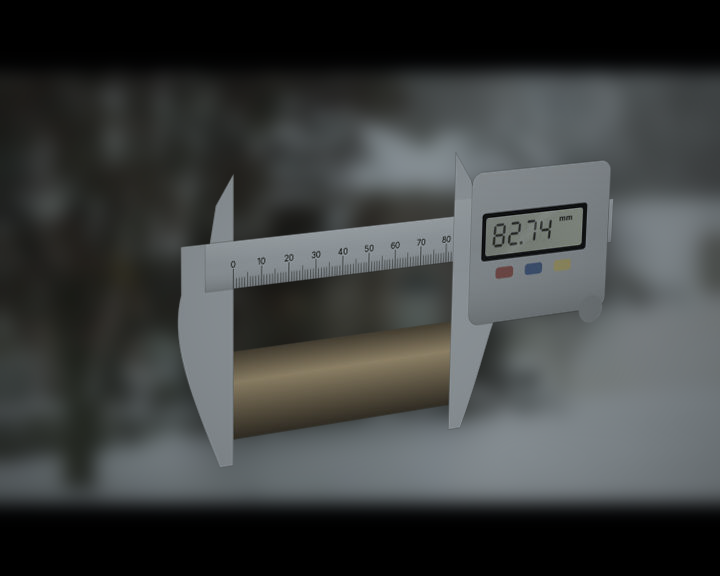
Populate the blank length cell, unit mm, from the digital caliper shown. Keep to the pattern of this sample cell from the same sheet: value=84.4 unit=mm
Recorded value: value=82.74 unit=mm
